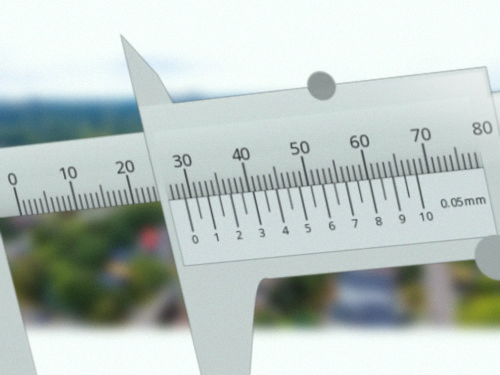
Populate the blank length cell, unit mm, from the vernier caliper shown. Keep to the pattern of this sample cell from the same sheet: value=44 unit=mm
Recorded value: value=29.0 unit=mm
